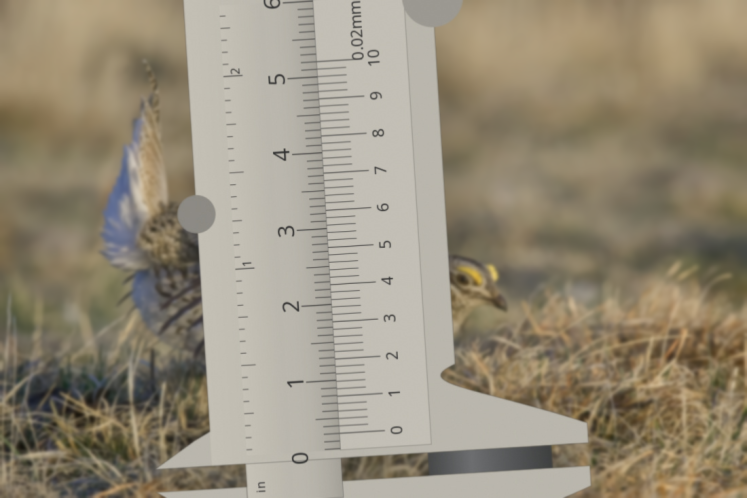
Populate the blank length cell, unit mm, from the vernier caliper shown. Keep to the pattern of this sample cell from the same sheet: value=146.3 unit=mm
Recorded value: value=3.0 unit=mm
